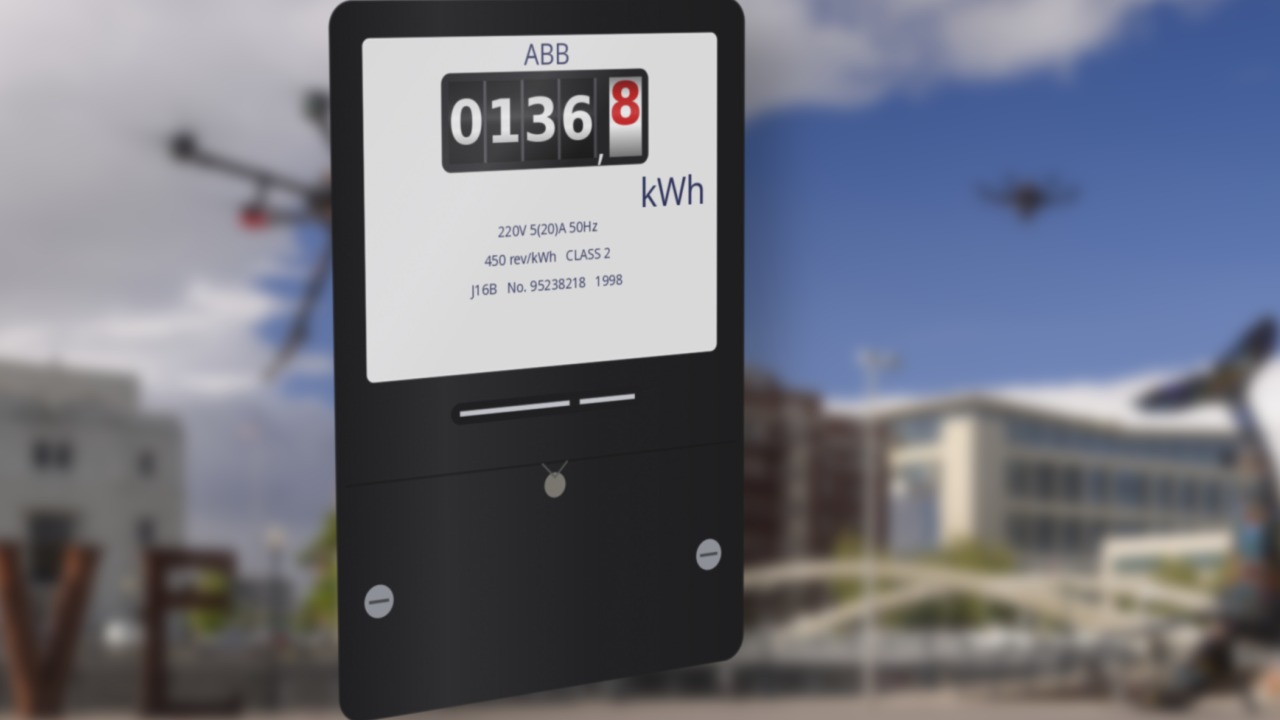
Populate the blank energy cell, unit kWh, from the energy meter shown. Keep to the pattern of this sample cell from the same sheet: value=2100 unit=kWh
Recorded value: value=136.8 unit=kWh
